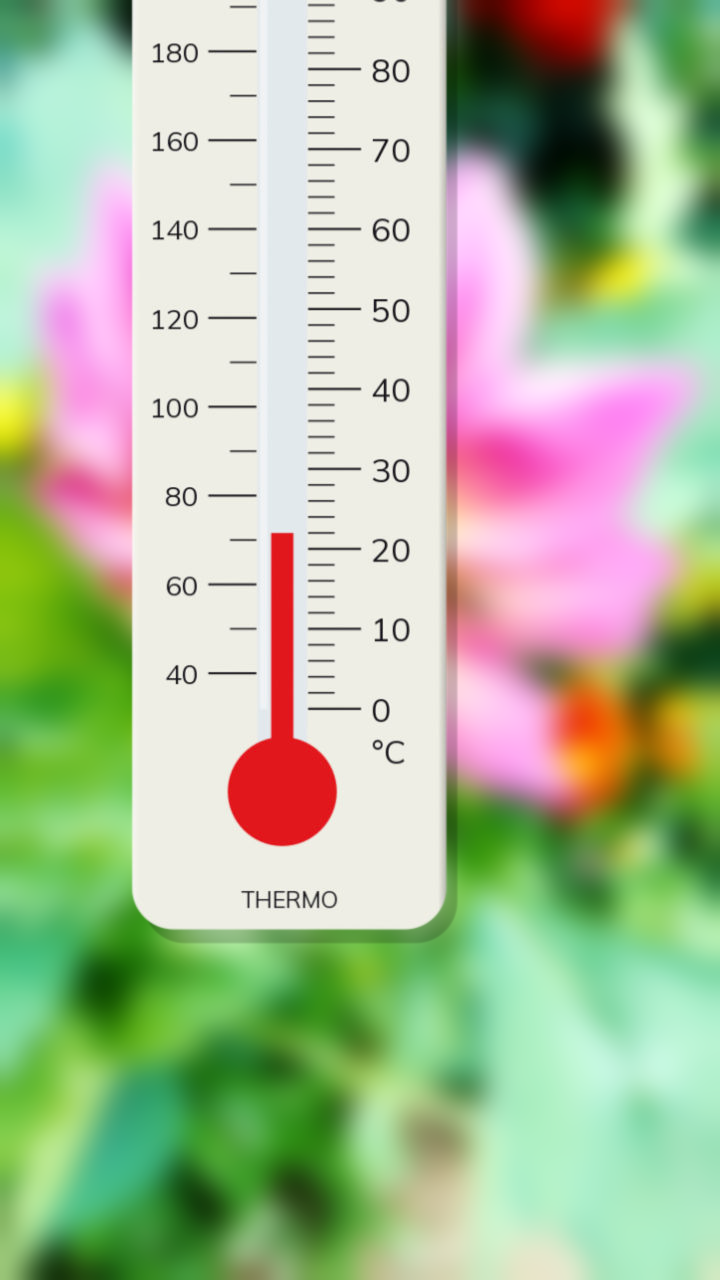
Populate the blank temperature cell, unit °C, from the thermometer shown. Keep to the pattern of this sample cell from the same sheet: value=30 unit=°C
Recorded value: value=22 unit=°C
